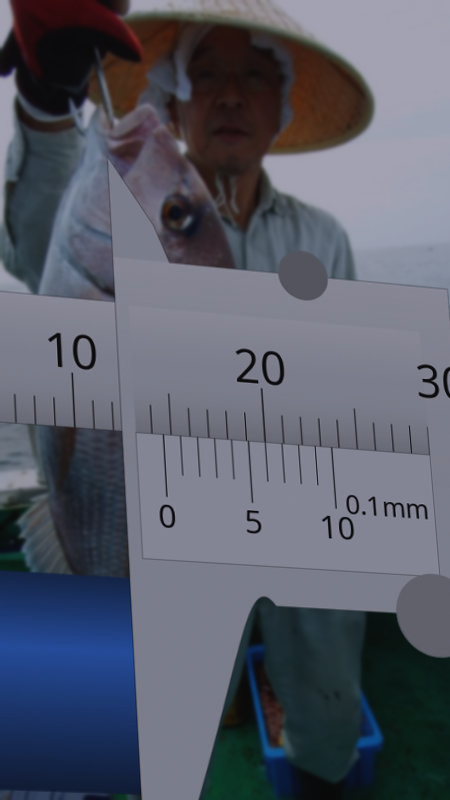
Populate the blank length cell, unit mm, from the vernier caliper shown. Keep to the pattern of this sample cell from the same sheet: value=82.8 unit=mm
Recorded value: value=14.6 unit=mm
